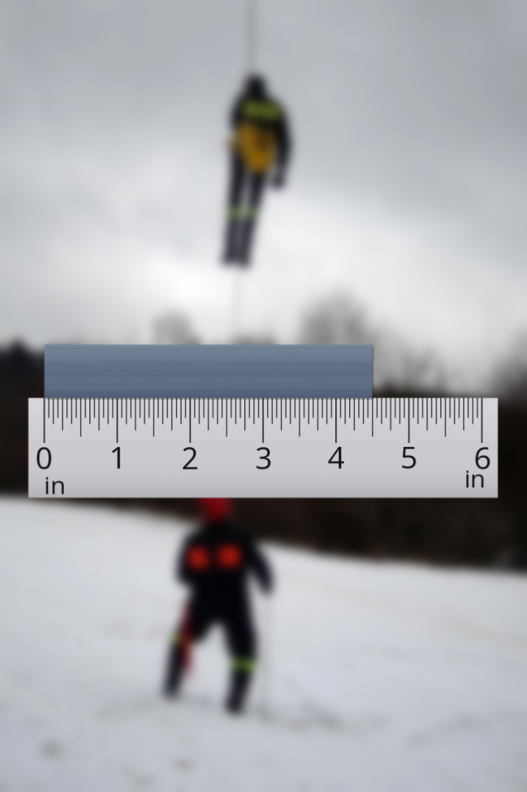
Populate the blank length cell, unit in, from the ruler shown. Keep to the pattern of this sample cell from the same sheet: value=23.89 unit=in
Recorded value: value=4.5 unit=in
